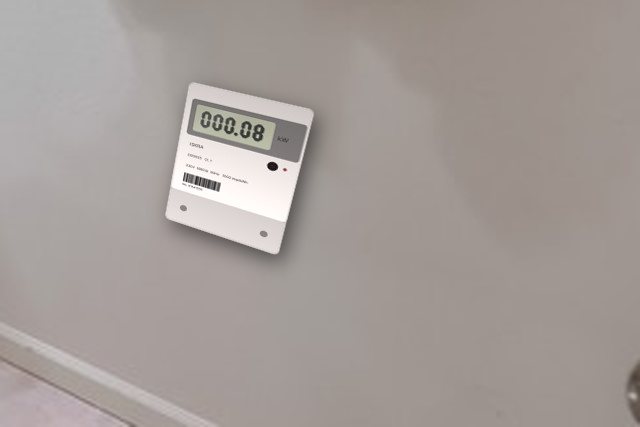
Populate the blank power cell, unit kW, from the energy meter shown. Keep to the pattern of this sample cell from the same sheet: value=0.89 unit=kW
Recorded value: value=0.08 unit=kW
